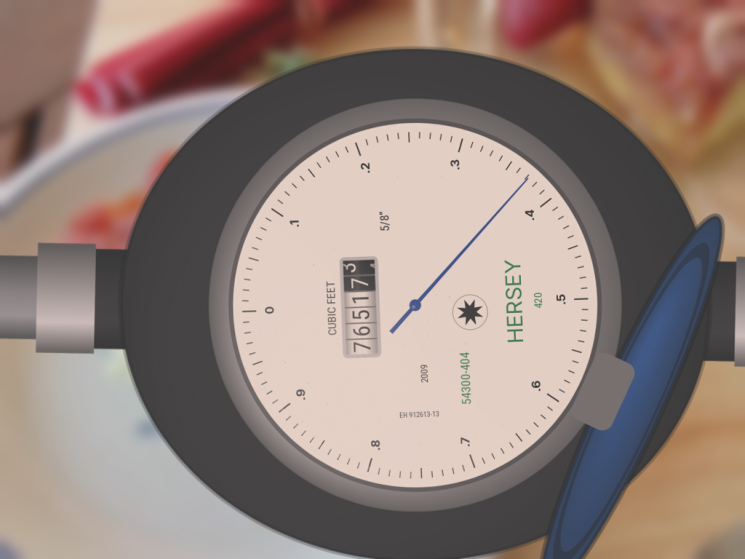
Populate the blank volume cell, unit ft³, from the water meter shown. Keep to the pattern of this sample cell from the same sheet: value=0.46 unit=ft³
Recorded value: value=765173.37 unit=ft³
